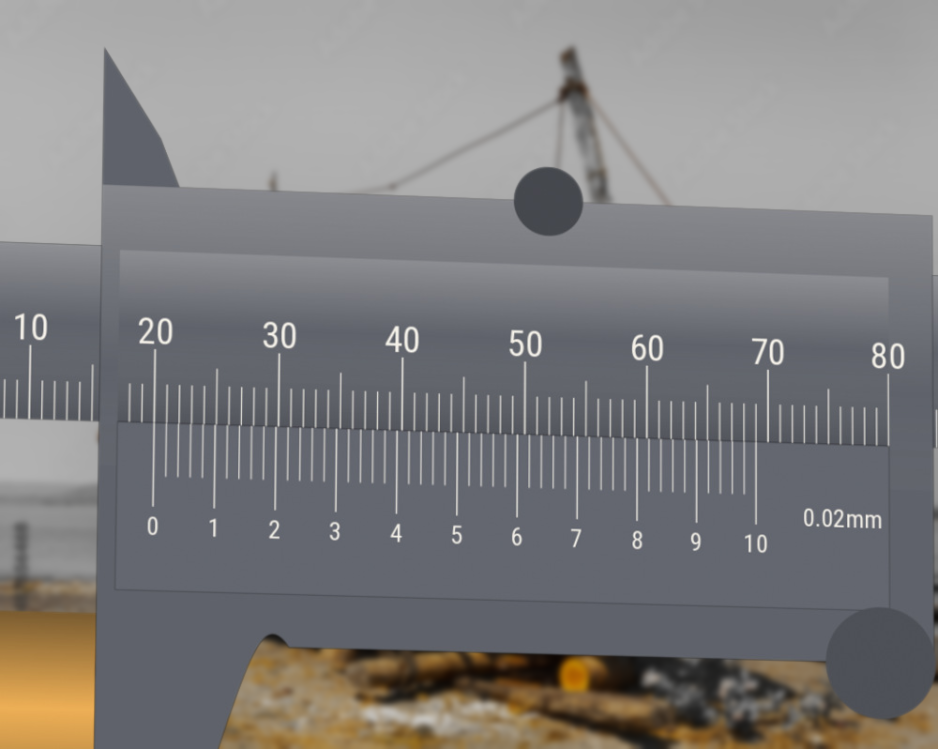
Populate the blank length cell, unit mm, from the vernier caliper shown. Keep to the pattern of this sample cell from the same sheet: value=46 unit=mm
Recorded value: value=20.0 unit=mm
